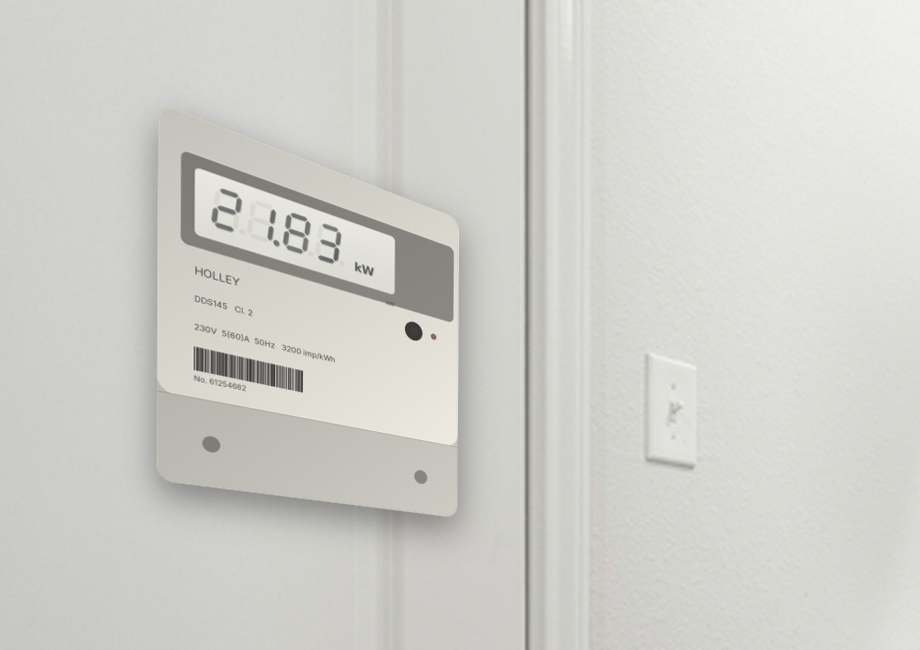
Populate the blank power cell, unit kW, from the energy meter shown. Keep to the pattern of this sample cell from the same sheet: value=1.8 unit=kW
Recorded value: value=21.83 unit=kW
